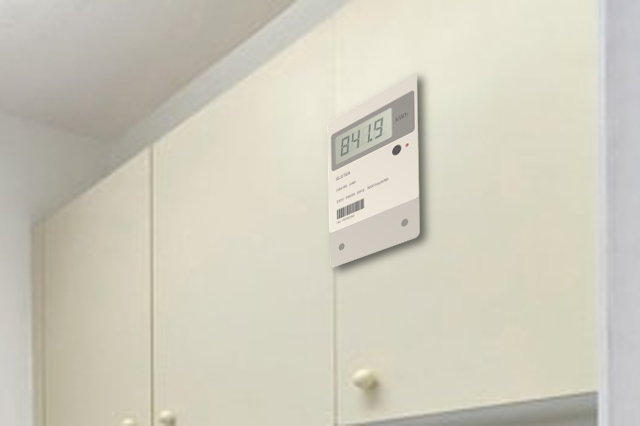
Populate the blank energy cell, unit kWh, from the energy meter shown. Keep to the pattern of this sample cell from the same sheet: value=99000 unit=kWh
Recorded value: value=841.9 unit=kWh
